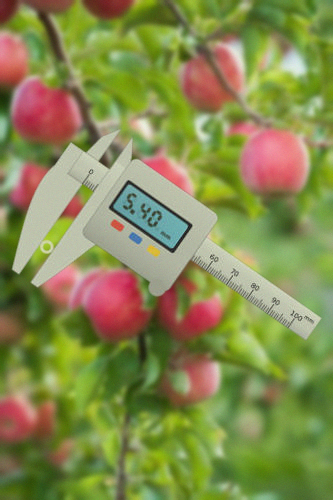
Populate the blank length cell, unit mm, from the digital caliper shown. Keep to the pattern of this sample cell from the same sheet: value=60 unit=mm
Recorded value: value=5.40 unit=mm
